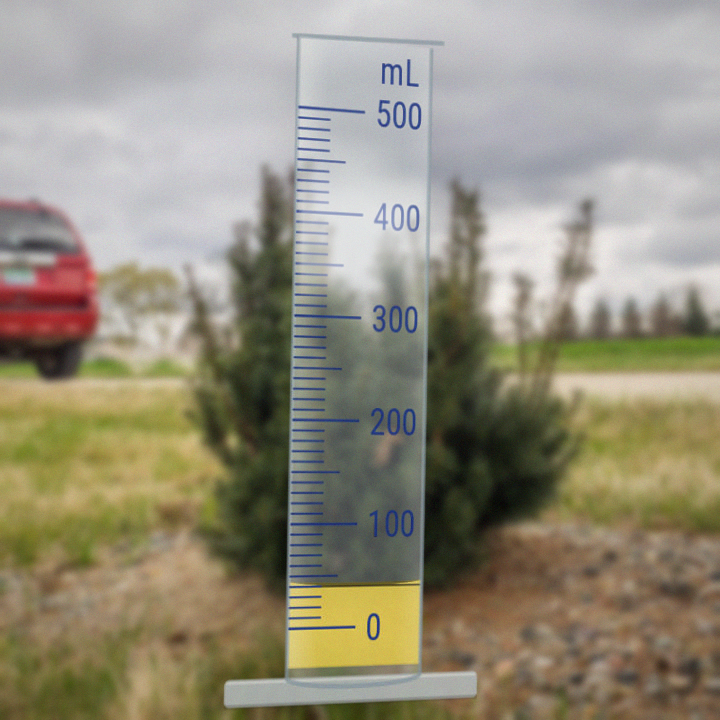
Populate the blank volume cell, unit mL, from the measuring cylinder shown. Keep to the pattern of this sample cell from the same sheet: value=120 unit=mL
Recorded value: value=40 unit=mL
